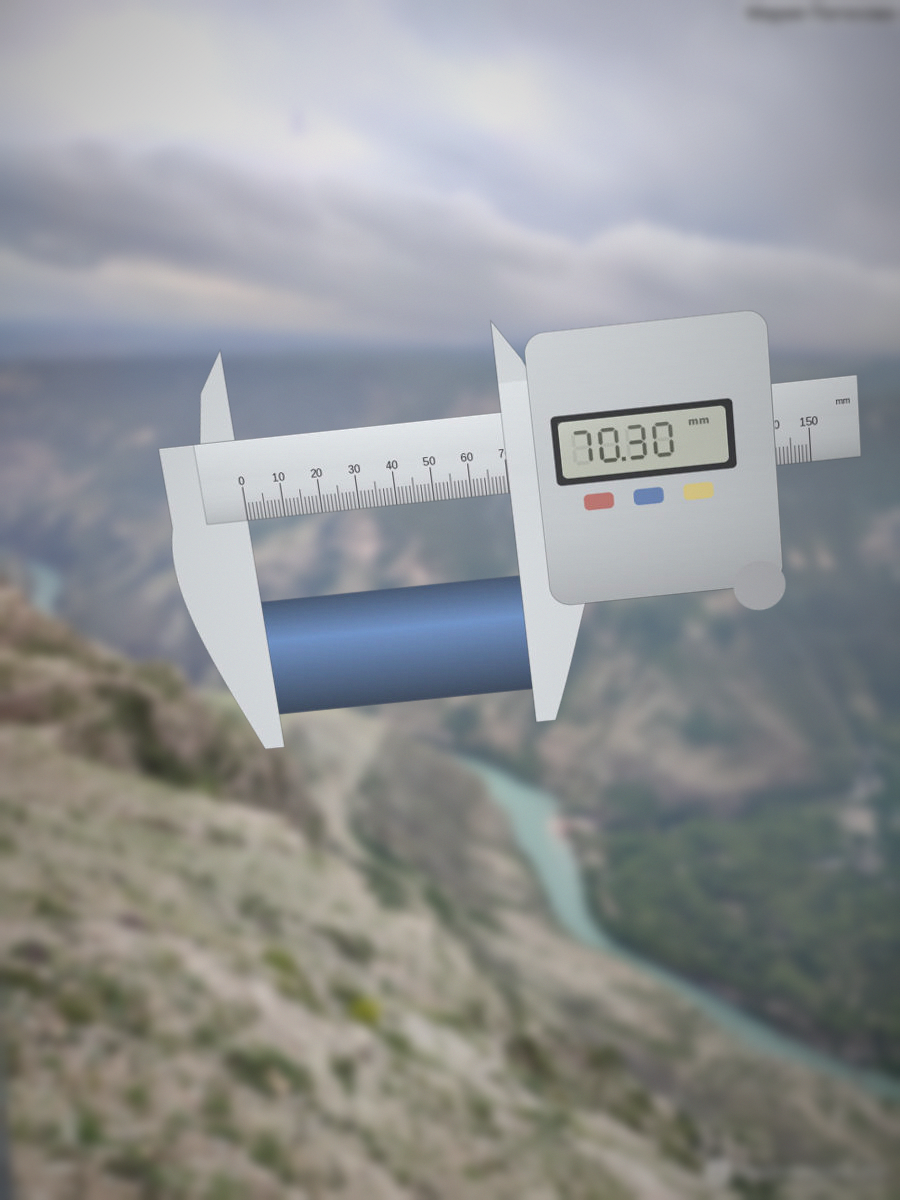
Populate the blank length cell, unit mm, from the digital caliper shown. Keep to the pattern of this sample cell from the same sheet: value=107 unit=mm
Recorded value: value=70.30 unit=mm
